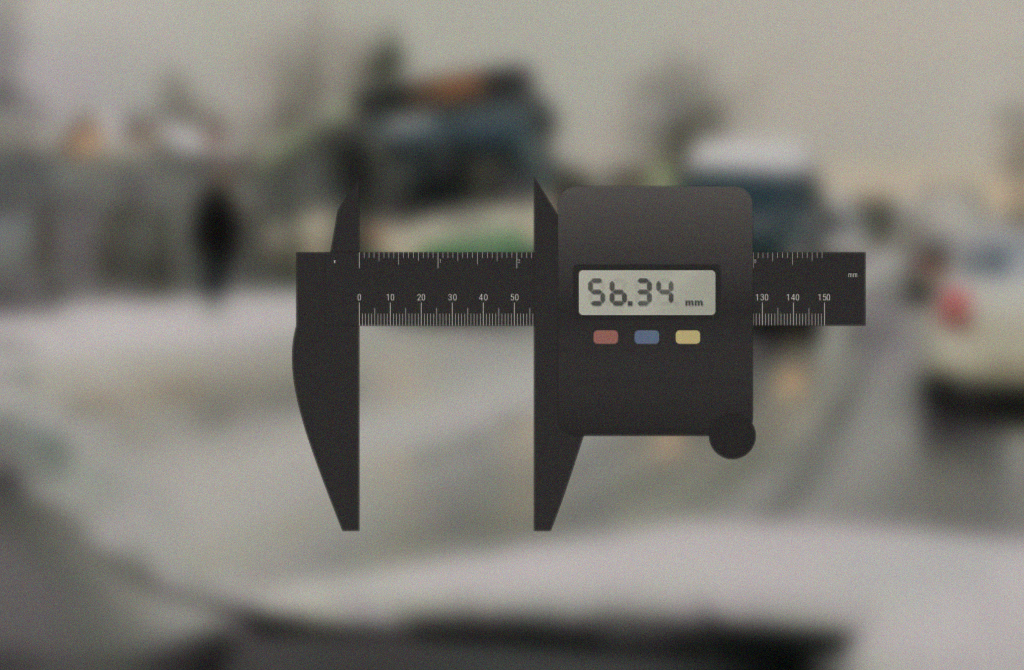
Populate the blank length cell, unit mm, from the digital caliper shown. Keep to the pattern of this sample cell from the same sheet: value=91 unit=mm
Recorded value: value=56.34 unit=mm
